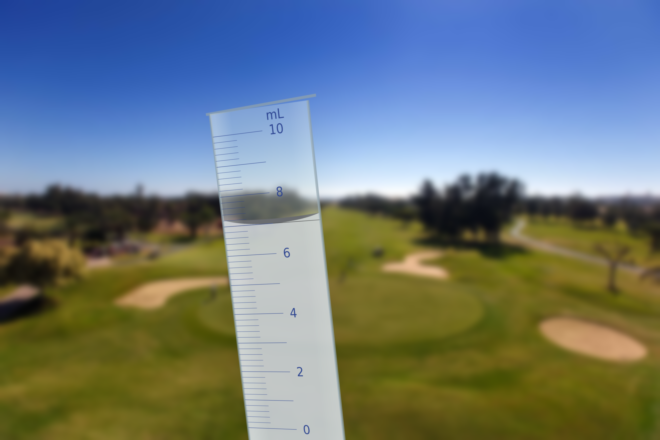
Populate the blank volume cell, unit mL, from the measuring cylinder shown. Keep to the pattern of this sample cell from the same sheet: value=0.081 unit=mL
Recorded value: value=7 unit=mL
